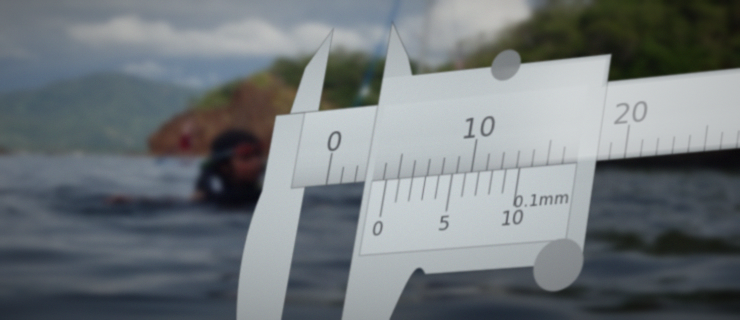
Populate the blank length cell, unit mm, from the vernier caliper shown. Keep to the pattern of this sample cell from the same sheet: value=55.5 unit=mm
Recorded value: value=4.2 unit=mm
